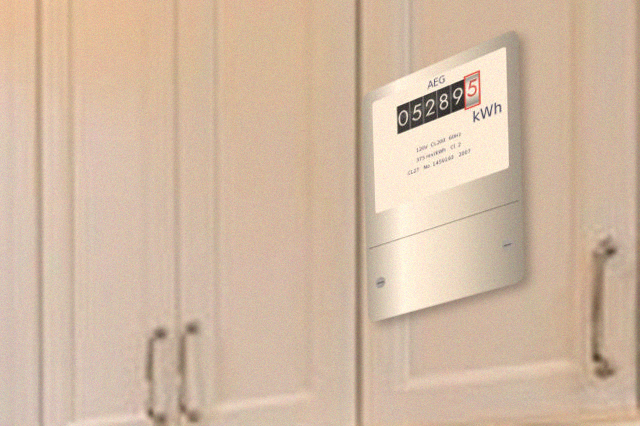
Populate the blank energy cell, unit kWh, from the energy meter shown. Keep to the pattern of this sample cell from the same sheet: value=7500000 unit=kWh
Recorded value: value=5289.5 unit=kWh
